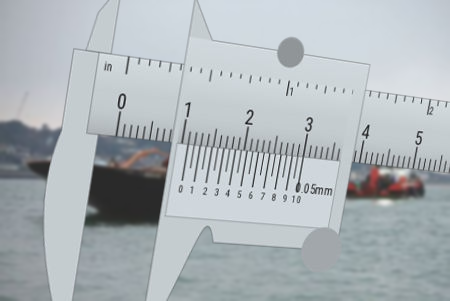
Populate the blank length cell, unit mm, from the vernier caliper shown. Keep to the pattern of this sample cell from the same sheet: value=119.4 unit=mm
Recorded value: value=11.0 unit=mm
